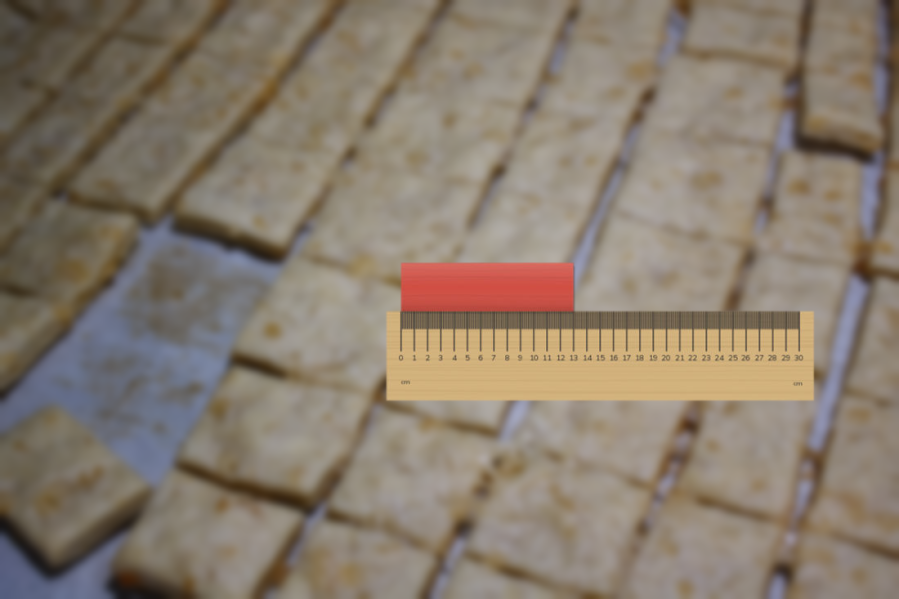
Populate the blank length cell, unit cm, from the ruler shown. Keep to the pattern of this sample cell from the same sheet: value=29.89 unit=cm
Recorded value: value=13 unit=cm
